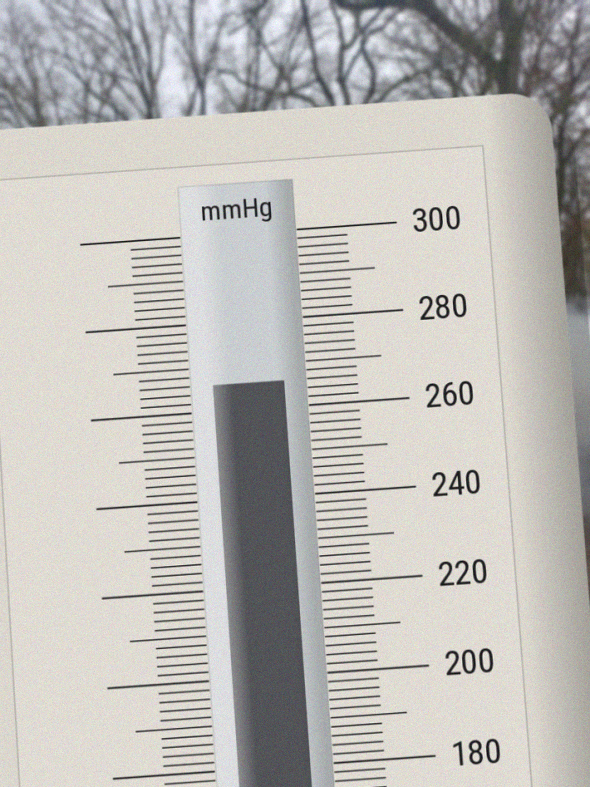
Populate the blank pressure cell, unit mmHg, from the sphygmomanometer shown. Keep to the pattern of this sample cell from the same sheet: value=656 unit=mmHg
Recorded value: value=266 unit=mmHg
